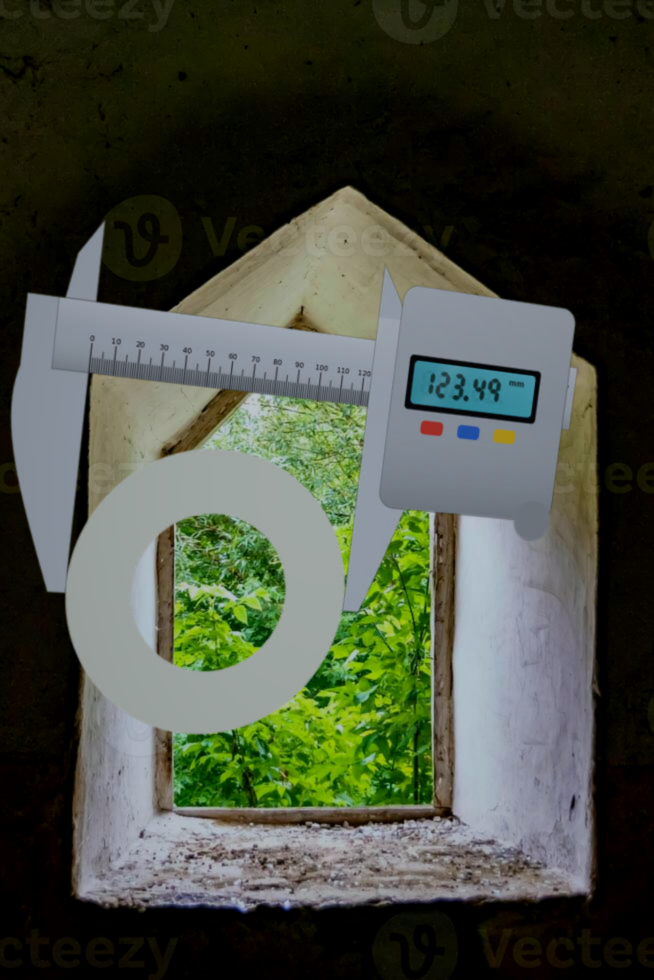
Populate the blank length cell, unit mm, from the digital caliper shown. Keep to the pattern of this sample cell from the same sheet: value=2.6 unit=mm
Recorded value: value=123.49 unit=mm
